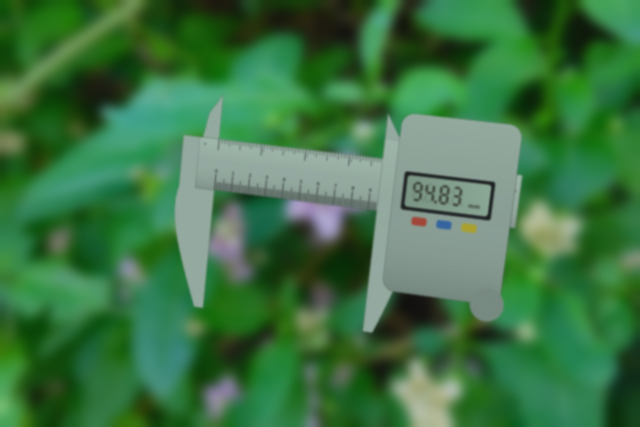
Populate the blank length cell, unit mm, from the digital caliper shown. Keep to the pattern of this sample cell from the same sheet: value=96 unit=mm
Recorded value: value=94.83 unit=mm
